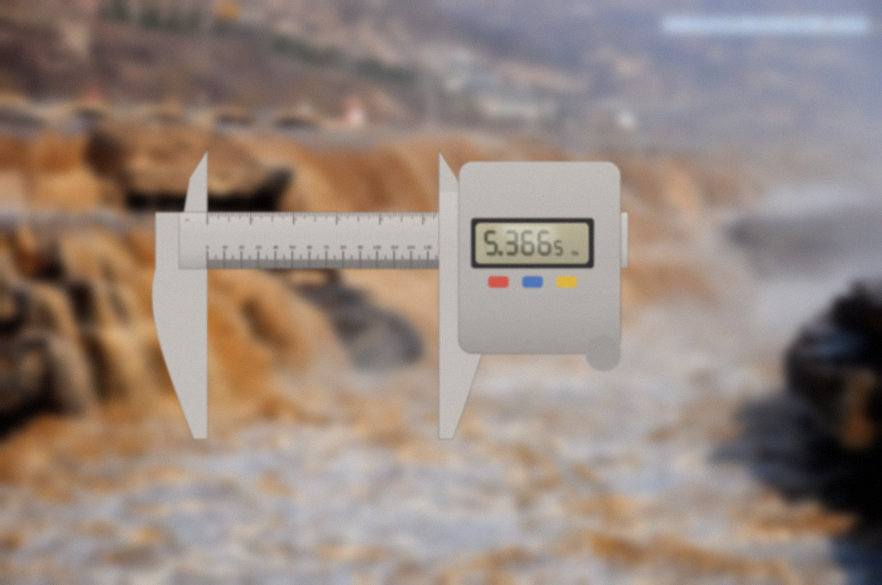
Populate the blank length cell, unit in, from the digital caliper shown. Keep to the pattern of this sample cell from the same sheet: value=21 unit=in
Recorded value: value=5.3665 unit=in
